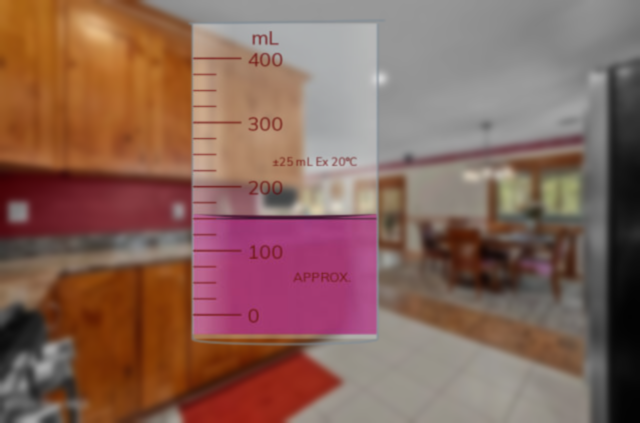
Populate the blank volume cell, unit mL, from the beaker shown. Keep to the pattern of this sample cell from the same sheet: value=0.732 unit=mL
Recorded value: value=150 unit=mL
